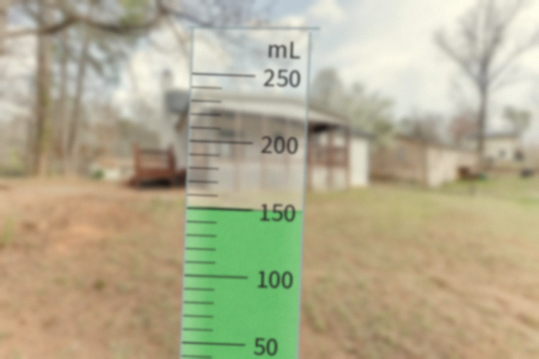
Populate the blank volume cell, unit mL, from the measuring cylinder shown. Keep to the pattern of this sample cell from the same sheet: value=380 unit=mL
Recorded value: value=150 unit=mL
